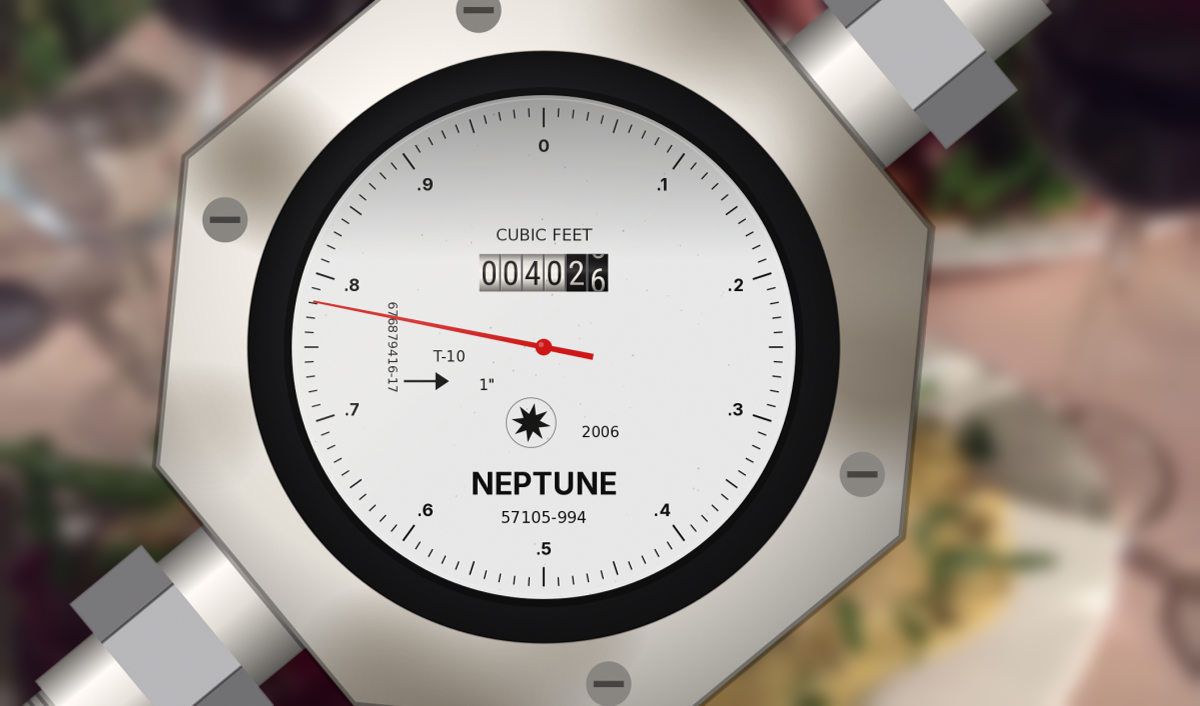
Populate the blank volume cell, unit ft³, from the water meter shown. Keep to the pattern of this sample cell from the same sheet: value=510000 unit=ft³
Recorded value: value=4025.78 unit=ft³
